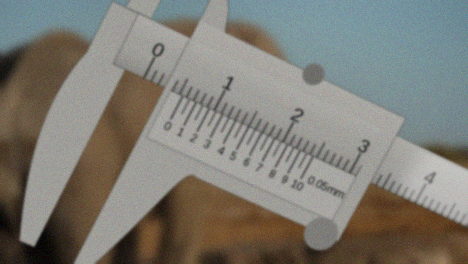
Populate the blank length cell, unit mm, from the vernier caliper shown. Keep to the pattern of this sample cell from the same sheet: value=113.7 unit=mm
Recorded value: value=5.5 unit=mm
